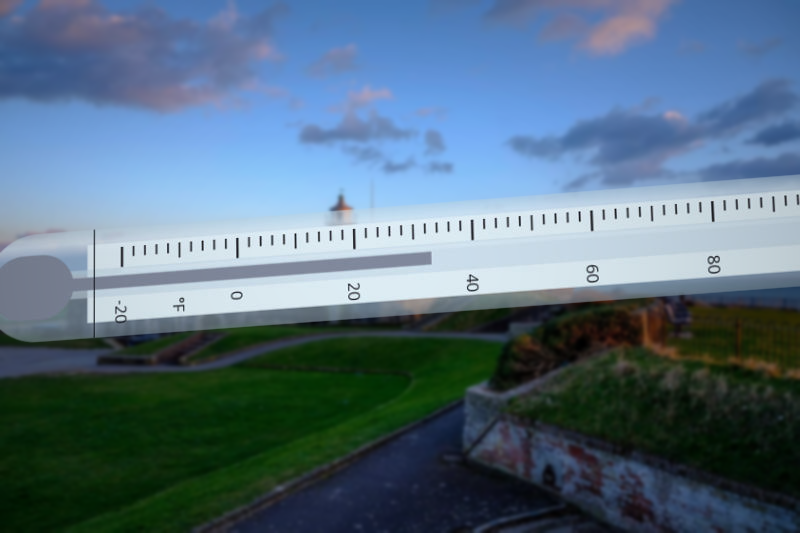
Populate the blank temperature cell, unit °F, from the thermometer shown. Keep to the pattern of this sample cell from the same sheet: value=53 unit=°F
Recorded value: value=33 unit=°F
